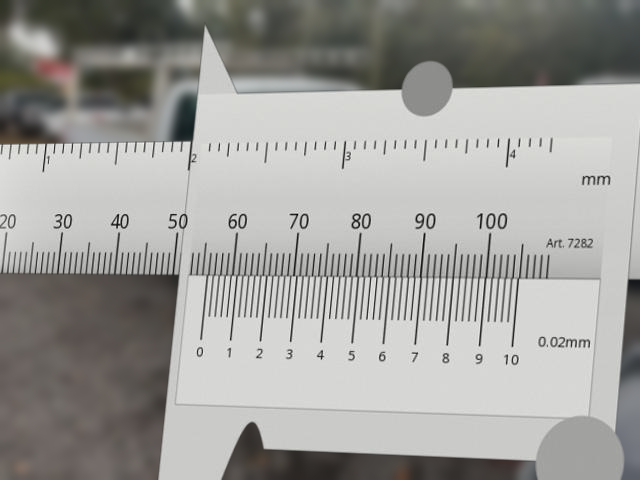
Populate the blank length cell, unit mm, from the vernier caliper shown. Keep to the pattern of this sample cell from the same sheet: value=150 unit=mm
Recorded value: value=55.8 unit=mm
